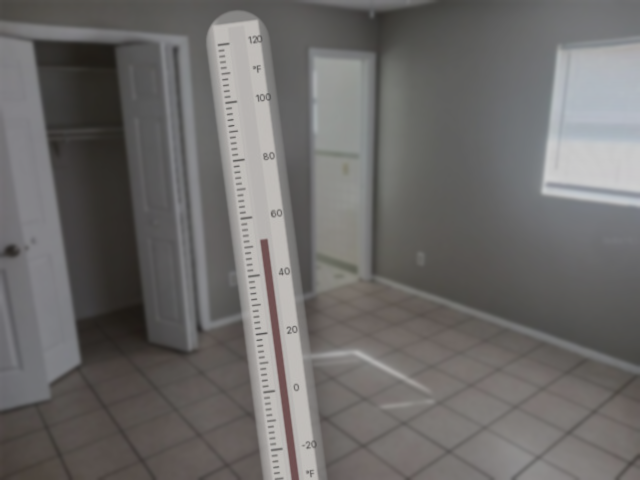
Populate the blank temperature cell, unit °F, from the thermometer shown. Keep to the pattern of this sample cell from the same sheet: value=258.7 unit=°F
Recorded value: value=52 unit=°F
